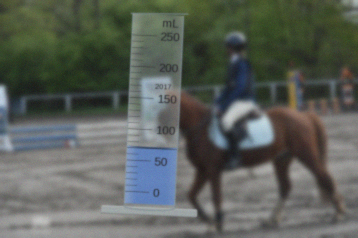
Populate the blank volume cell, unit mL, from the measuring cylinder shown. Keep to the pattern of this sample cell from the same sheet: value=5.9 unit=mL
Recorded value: value=70 unit=mL
